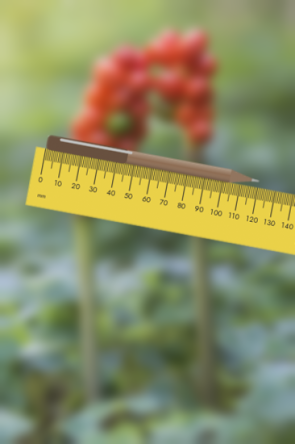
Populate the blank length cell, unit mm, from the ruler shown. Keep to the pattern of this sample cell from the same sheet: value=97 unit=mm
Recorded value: value=120 unit=mm
